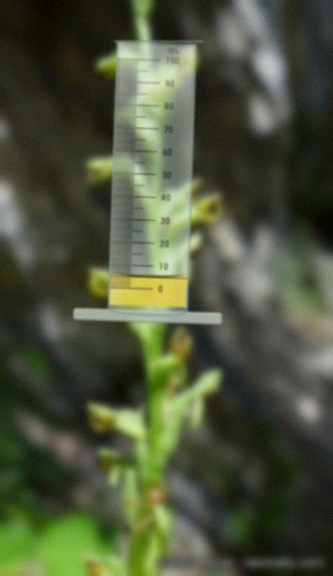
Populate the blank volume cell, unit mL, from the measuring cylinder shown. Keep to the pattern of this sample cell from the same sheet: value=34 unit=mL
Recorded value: value=5 unit=mL
